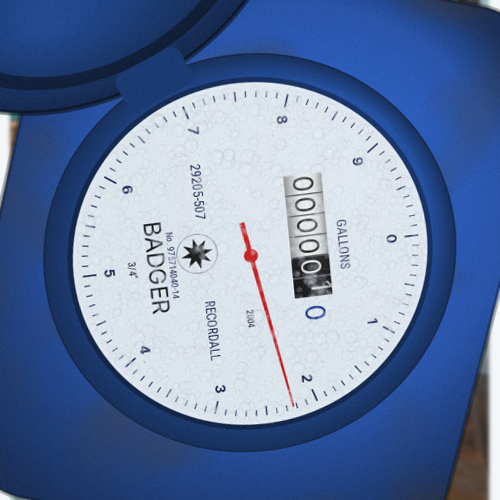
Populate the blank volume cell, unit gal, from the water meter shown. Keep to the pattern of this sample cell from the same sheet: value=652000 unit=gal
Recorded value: value=12.2 unit=gal
